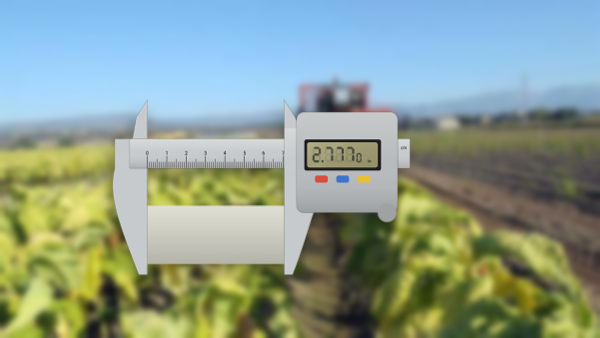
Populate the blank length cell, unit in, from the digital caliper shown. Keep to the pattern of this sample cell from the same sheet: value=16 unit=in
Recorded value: value=2.7770 unit=in
